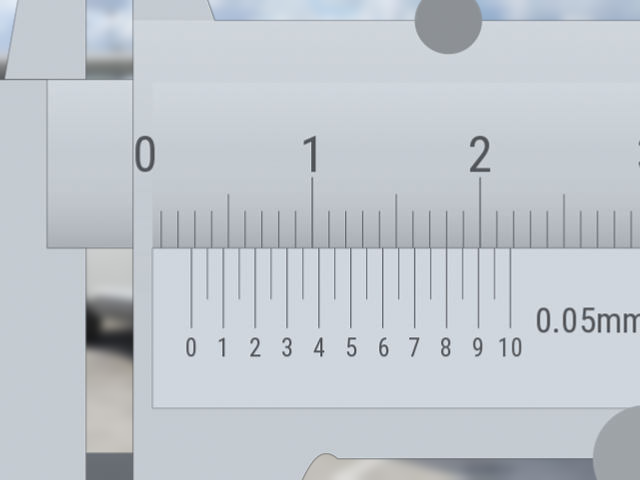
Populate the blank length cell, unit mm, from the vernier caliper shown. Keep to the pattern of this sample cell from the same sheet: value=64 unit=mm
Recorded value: value=2.8 unit=mm
